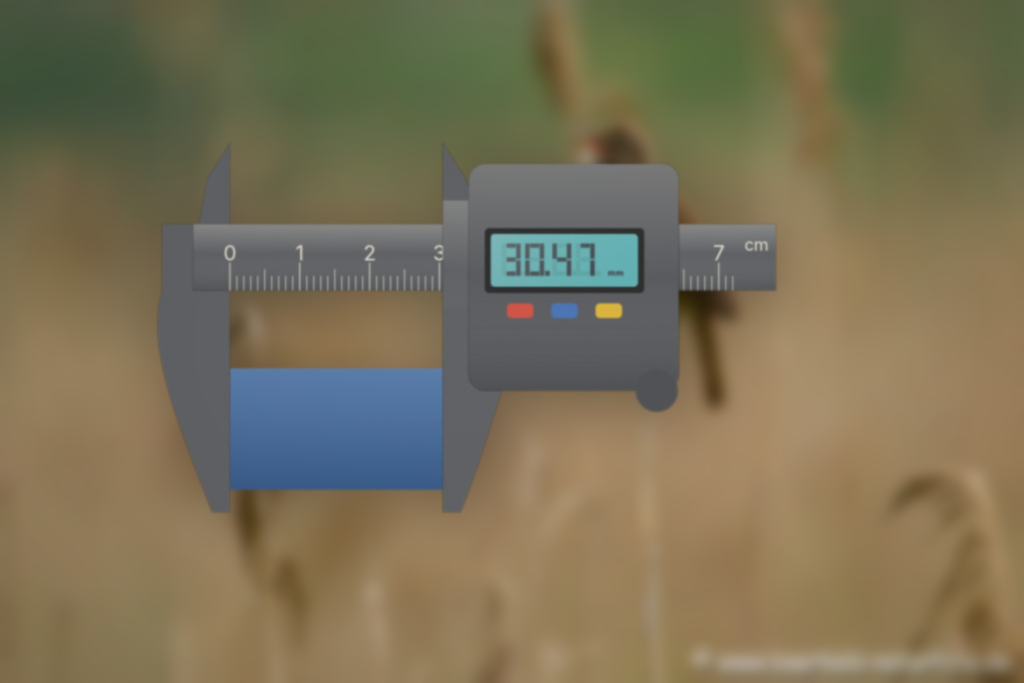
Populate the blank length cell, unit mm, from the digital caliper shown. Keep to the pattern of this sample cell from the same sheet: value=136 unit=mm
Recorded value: value=30.47 unit=mm
